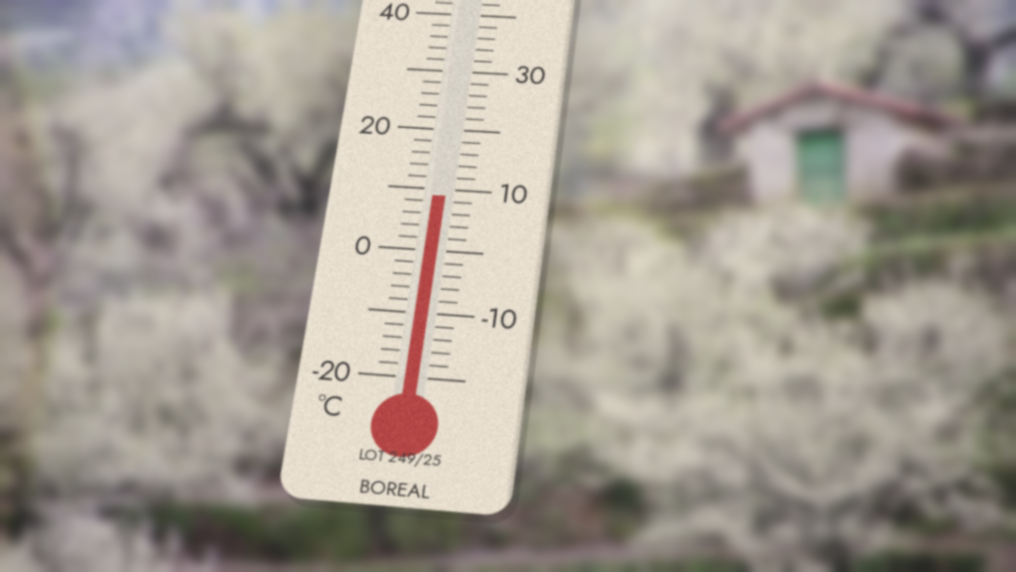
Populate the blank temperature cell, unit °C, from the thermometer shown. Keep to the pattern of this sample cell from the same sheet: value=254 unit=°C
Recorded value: value=9 unit=°C
